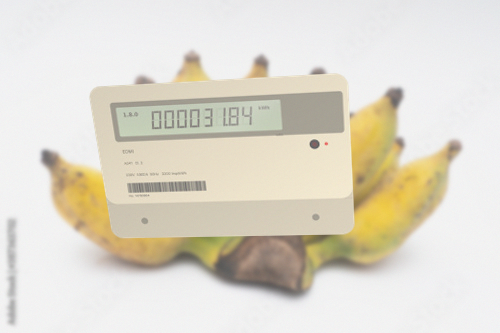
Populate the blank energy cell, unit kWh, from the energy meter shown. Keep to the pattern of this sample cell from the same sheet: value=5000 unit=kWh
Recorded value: value=31.84 unit=kWh
